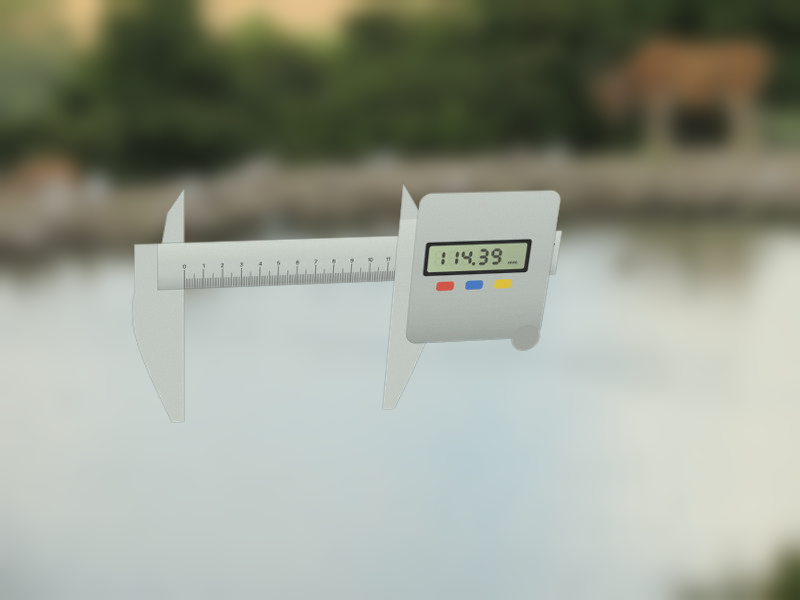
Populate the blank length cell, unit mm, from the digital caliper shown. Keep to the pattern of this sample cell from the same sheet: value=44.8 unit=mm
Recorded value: value=114.39 unit=mm
